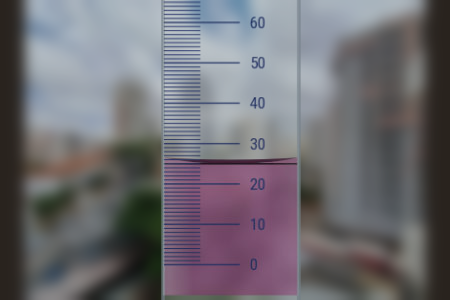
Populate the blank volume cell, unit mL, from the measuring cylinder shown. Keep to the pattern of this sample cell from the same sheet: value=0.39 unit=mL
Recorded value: value=25 unit=mL
